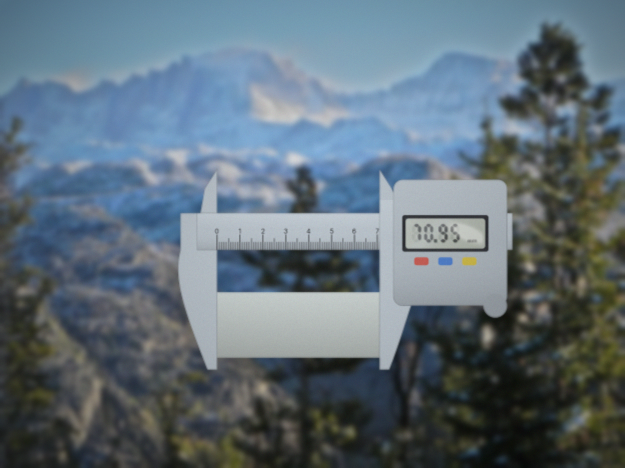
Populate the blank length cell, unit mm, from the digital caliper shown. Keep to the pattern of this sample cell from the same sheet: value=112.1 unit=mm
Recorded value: value=70.95 unit=mm
